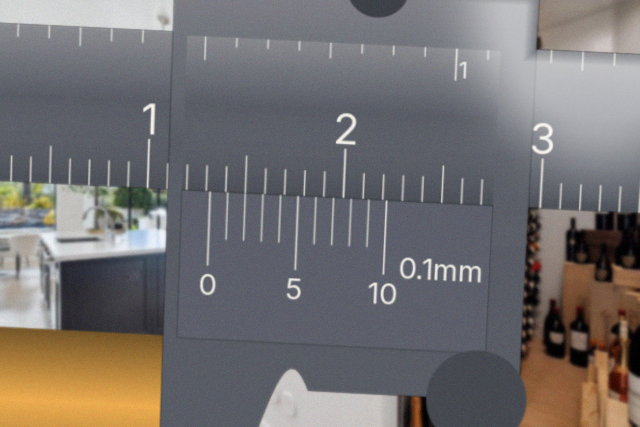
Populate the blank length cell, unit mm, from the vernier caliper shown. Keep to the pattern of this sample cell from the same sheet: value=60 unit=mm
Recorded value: value=13.2 unit=mm
